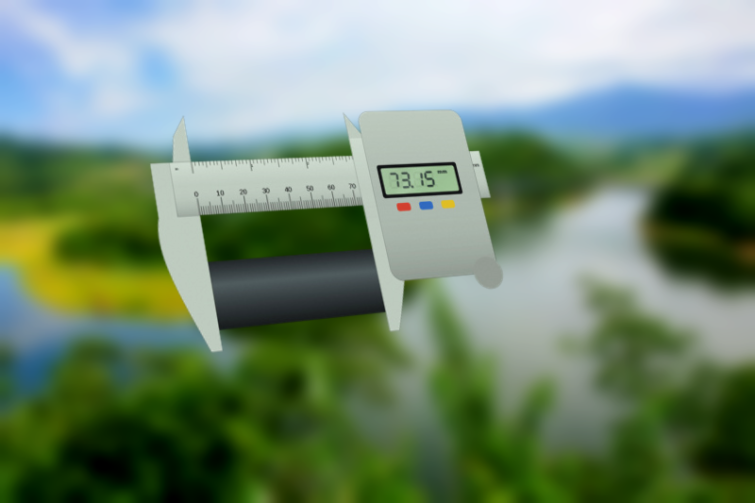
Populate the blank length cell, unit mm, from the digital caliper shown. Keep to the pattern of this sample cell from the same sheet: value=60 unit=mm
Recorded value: value=73.15 unit=mm
